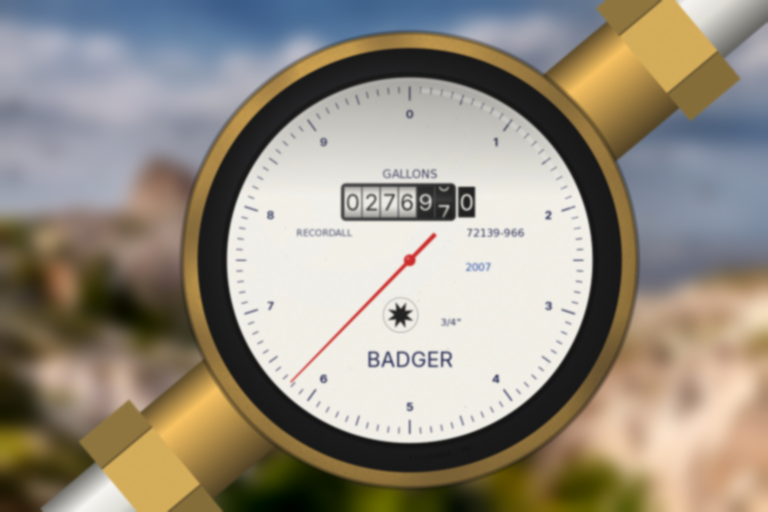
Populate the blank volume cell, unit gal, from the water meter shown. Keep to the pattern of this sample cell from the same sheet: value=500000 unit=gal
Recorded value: value=276966.2 unit=gal
